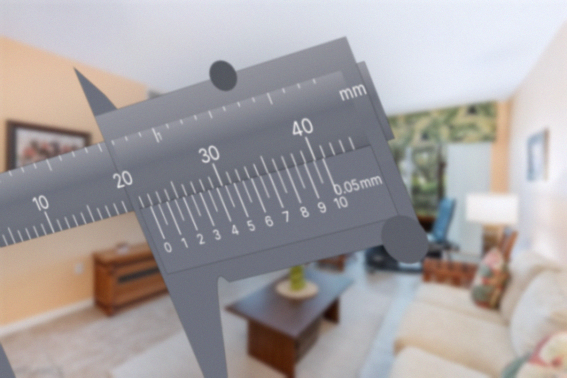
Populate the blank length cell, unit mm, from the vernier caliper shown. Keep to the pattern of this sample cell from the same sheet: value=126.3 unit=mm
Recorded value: value=21.8 unit=mm
